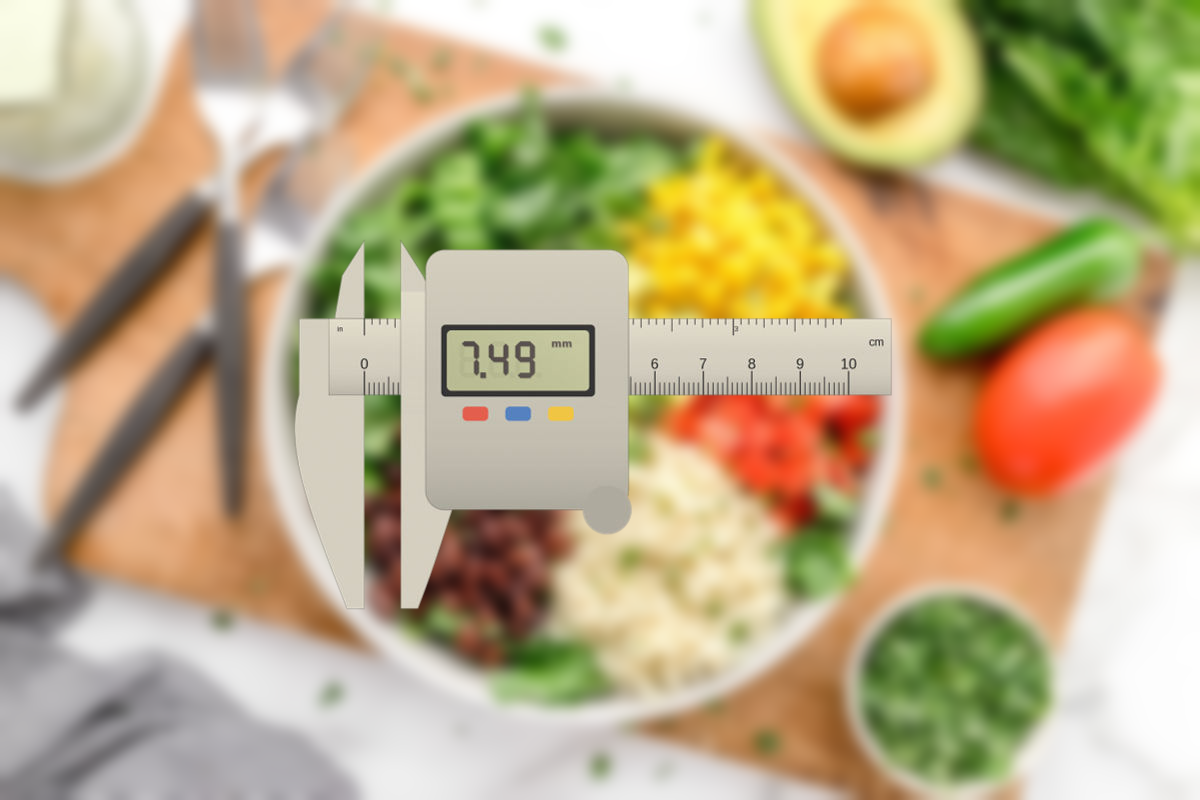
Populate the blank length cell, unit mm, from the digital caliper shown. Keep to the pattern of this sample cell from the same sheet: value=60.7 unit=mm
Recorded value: value=7.49 unit=mm
